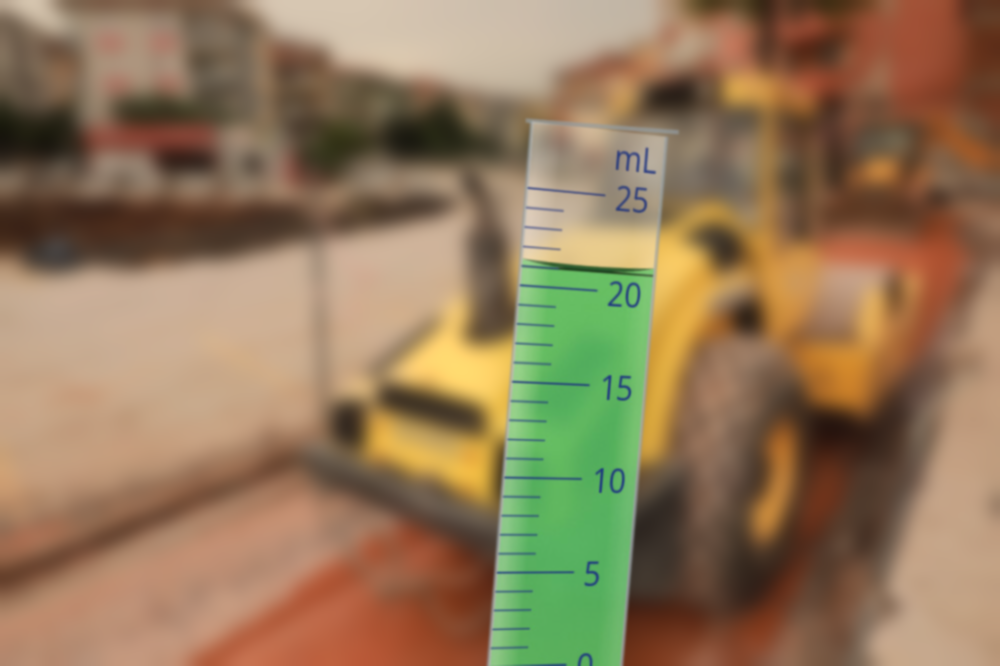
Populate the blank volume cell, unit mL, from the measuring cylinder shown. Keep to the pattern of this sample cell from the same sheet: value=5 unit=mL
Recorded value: value=21 unit=mL
